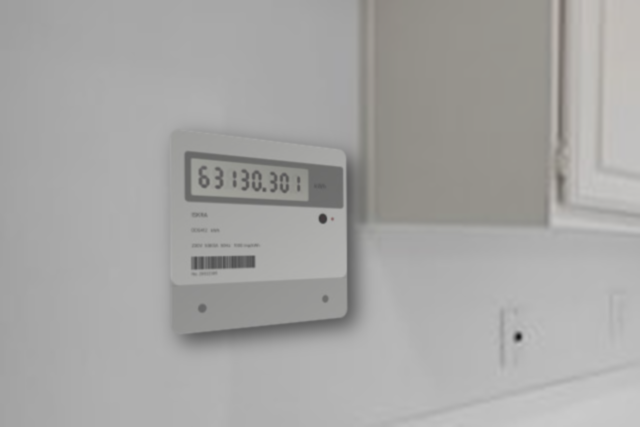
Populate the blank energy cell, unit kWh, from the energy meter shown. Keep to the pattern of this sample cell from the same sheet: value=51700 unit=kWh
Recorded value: value=63130.301 unit=kWh
